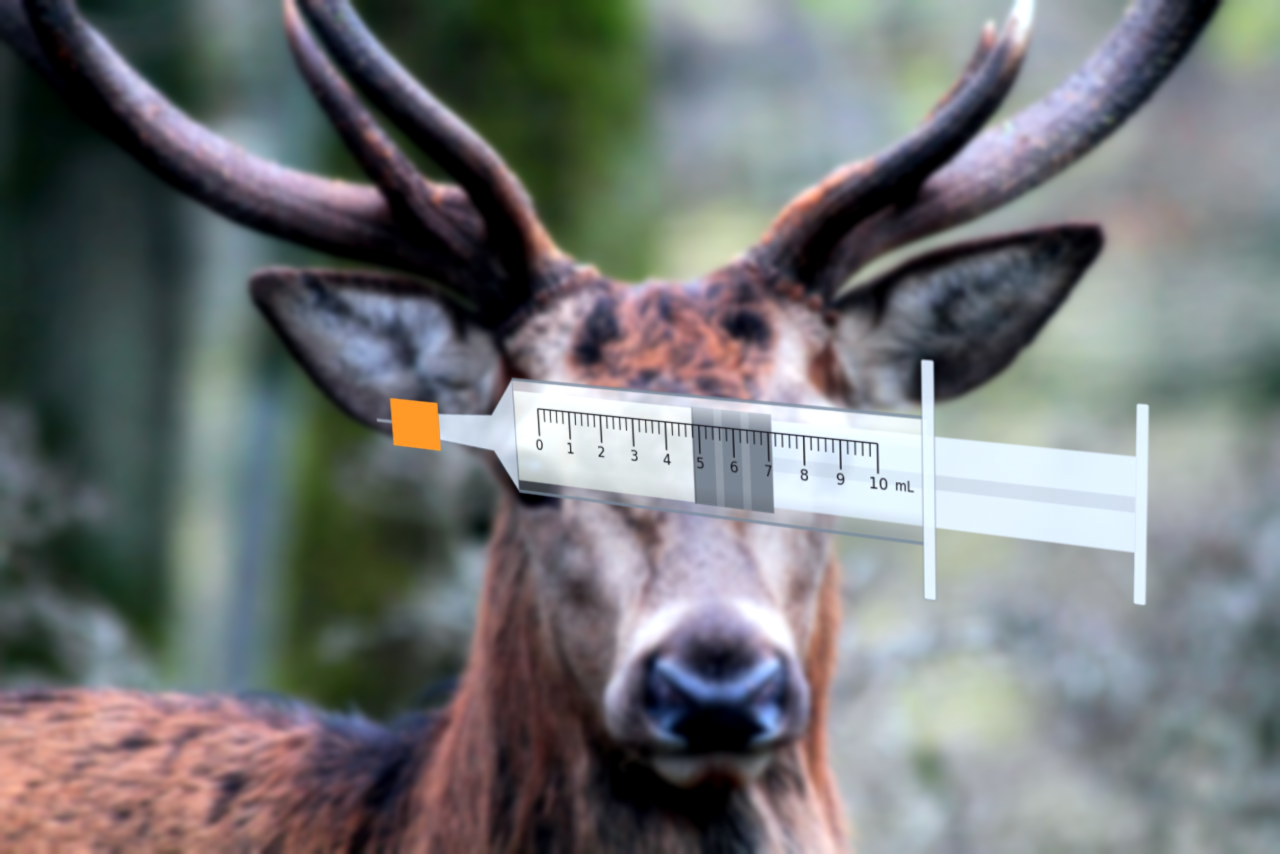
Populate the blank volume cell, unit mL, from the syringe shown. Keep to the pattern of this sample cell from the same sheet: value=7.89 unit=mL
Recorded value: value=4.8 unit=mL
